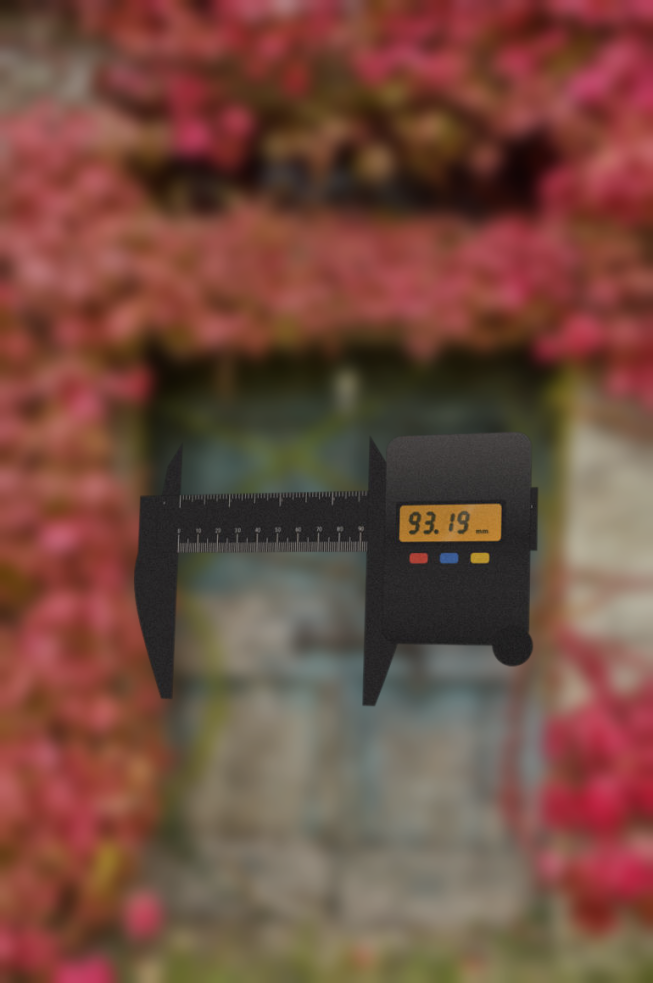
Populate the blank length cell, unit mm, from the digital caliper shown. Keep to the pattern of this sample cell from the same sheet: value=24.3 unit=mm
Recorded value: value=93.19 unit=mm
